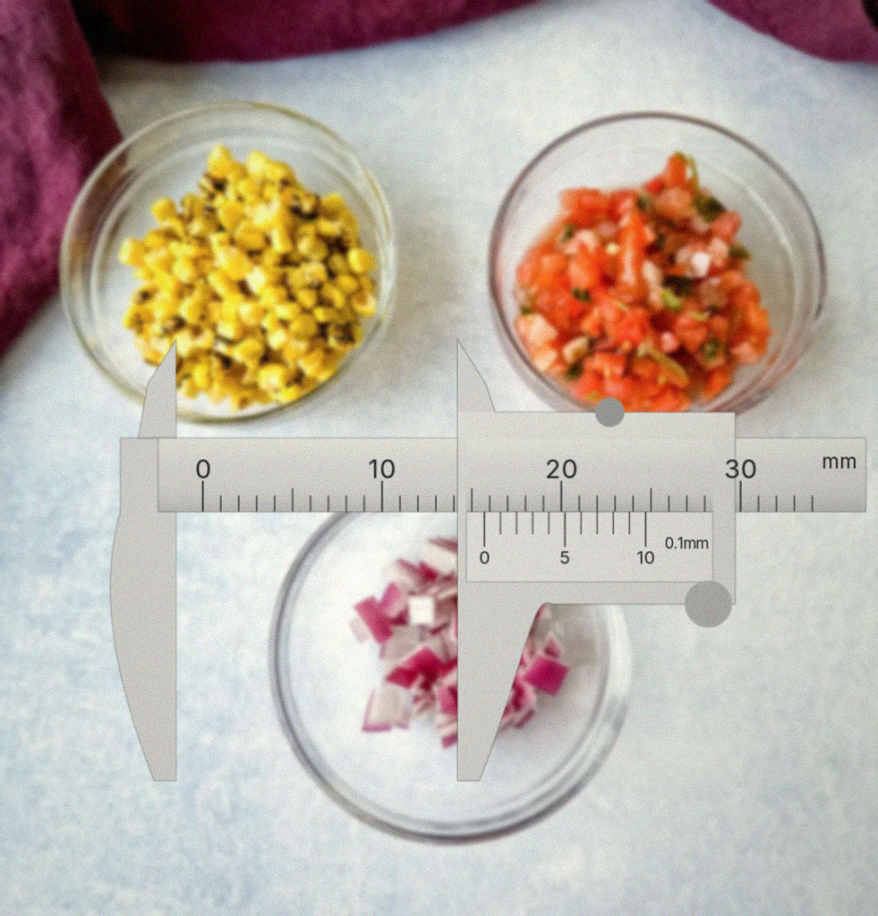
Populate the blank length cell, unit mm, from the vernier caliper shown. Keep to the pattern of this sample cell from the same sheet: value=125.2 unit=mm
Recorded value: value=15.7 unit=mm
